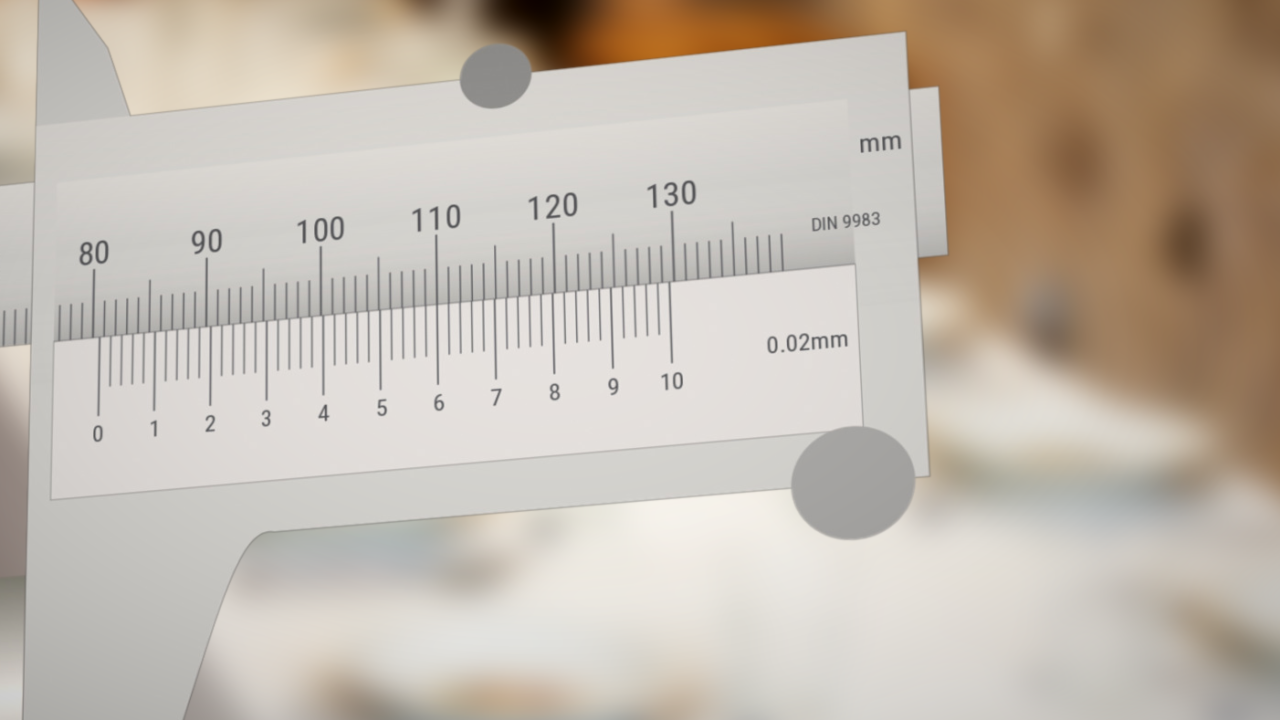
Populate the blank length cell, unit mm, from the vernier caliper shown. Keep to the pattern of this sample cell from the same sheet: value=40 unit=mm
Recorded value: value=80.6 unit=mm
